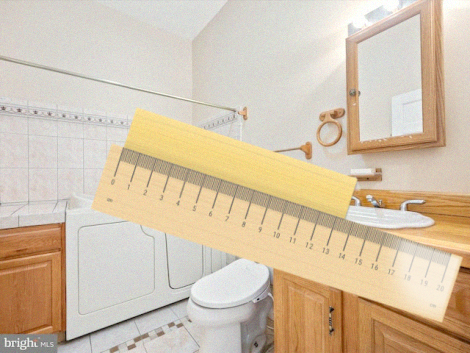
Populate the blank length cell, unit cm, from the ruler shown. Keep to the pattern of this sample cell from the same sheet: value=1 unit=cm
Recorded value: value=13.5 unit=cm
